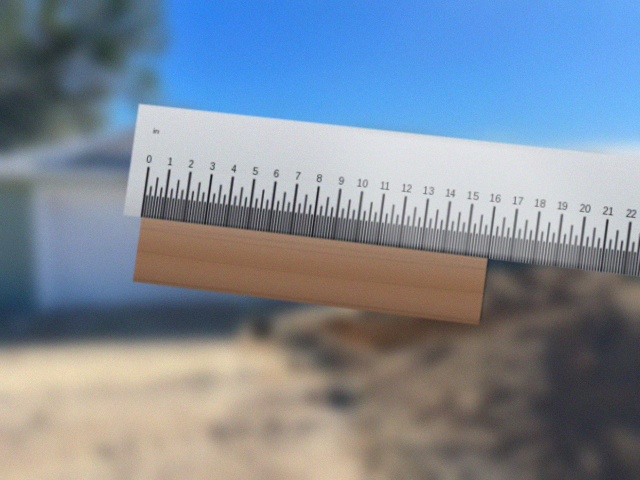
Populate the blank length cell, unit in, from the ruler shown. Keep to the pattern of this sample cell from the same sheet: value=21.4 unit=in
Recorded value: value=16 unit=in
